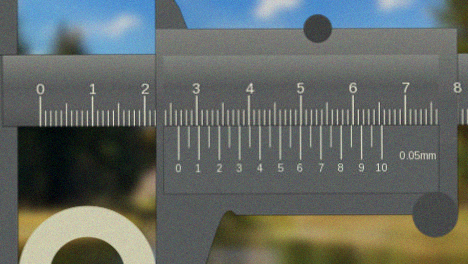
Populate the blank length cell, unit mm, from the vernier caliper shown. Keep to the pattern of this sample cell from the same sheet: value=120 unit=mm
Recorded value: value=26.5 unit=mm
